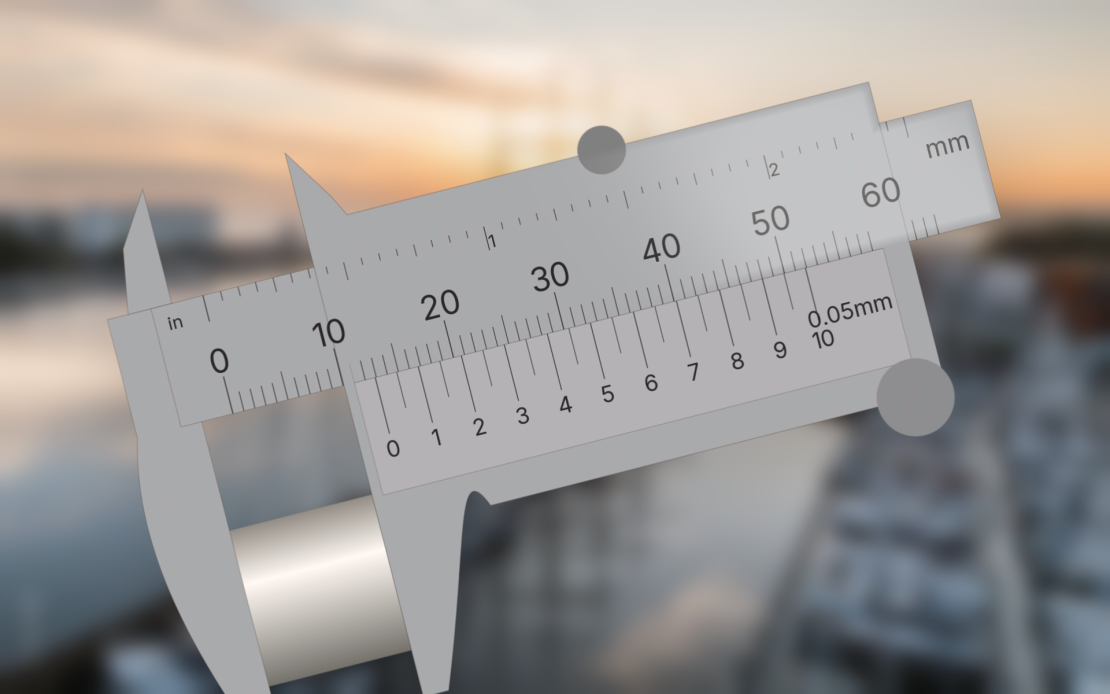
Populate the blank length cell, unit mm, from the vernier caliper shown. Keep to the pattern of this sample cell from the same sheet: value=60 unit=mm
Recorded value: value=12.9 unit=mm
